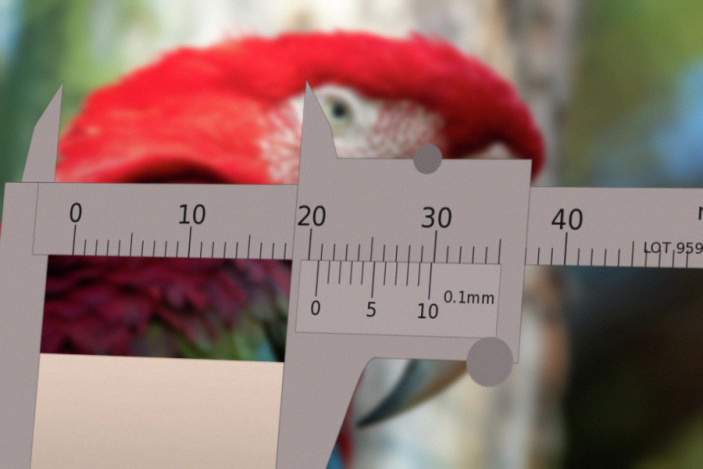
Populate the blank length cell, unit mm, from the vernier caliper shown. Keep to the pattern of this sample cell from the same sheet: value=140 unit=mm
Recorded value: value=20.8 unit=mm
